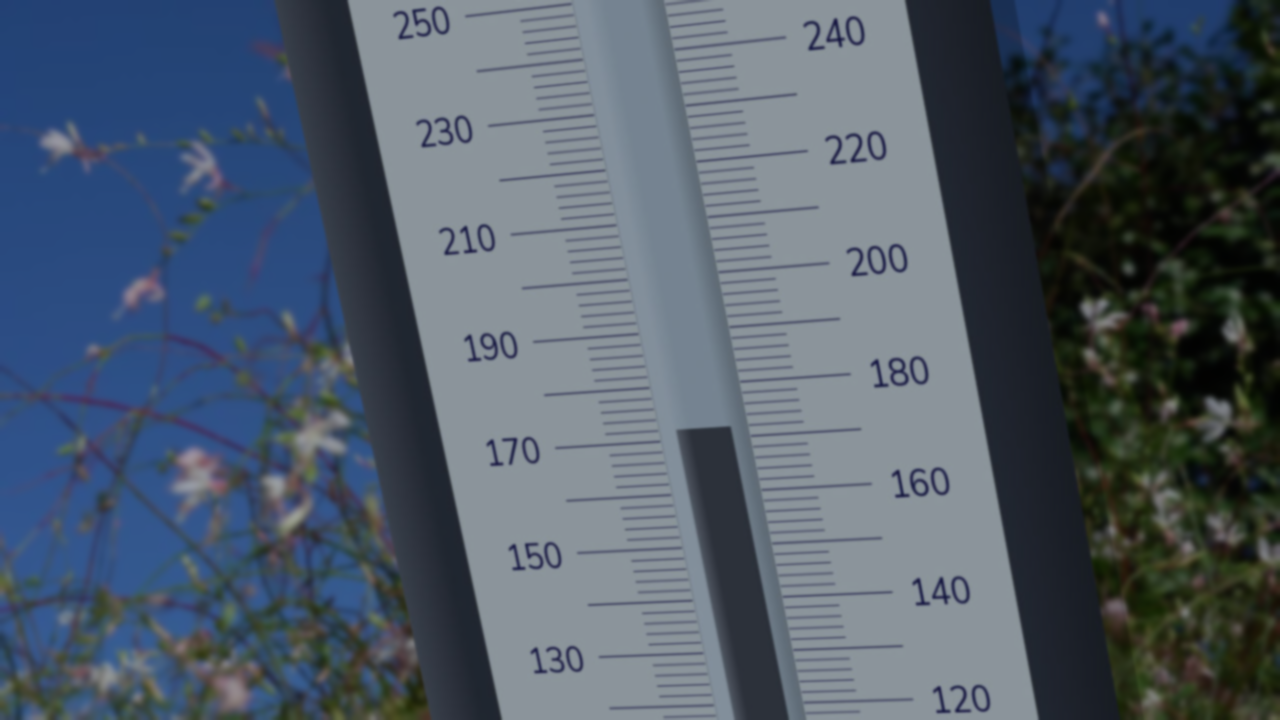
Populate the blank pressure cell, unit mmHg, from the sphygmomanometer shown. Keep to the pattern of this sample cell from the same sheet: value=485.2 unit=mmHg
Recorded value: value=172 unit=mmHg
